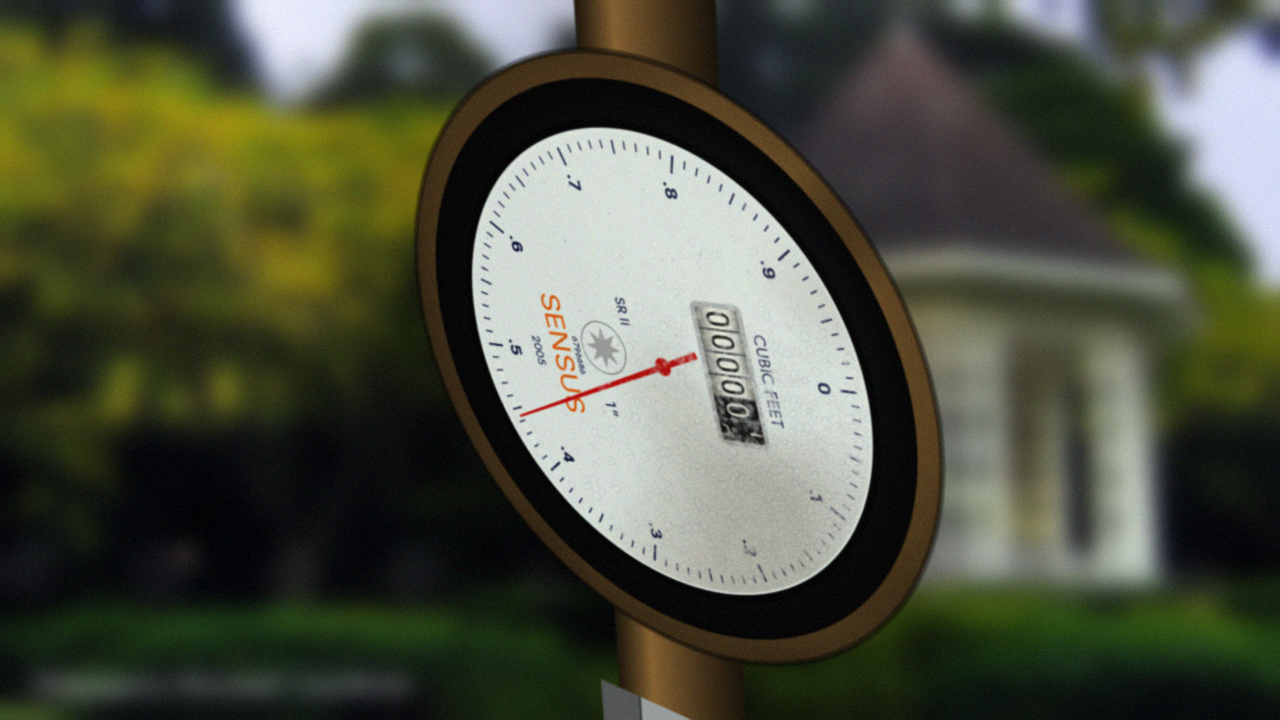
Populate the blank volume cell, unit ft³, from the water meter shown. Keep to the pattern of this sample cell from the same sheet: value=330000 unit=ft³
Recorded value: value=1.44 unit=ft³
